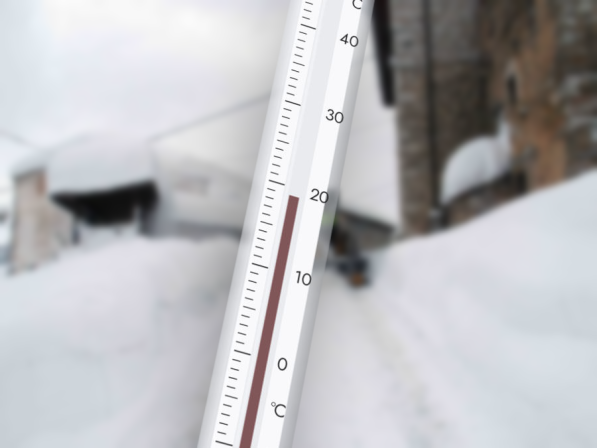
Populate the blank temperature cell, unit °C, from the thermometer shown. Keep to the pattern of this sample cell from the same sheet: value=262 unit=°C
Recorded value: value=19 unit=°C
